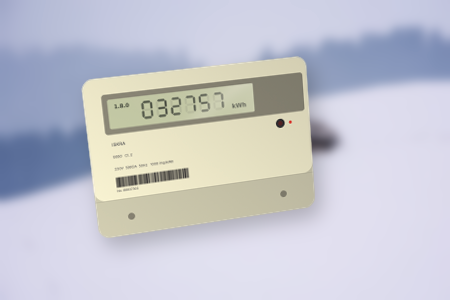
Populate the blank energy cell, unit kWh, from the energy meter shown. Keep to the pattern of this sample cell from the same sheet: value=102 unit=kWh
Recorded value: value=32757 unit=kWh
